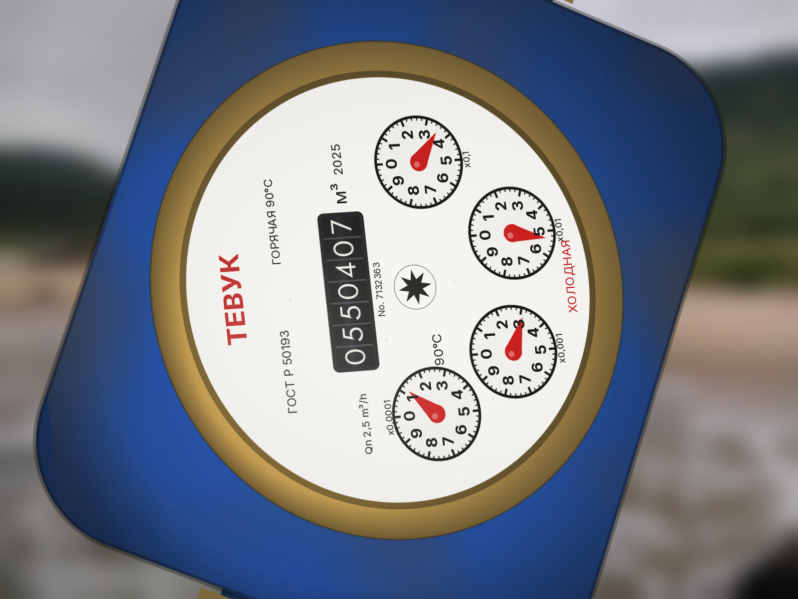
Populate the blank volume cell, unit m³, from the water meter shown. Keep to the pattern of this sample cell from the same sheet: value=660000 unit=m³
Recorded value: value=550407.3531 unit=m³
